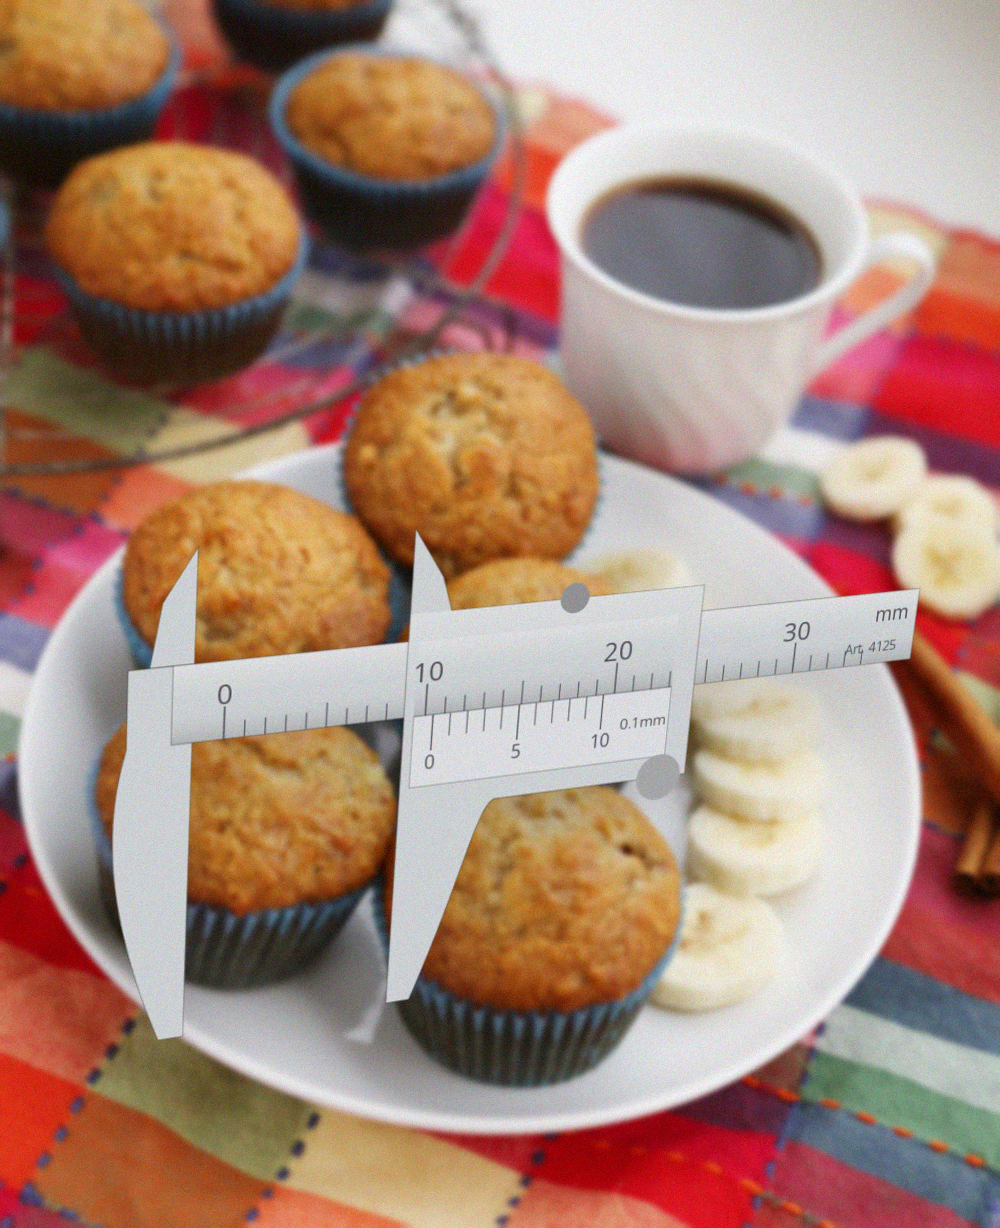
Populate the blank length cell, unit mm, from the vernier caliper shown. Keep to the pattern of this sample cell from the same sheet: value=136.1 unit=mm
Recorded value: value=10.4 unit=mm
